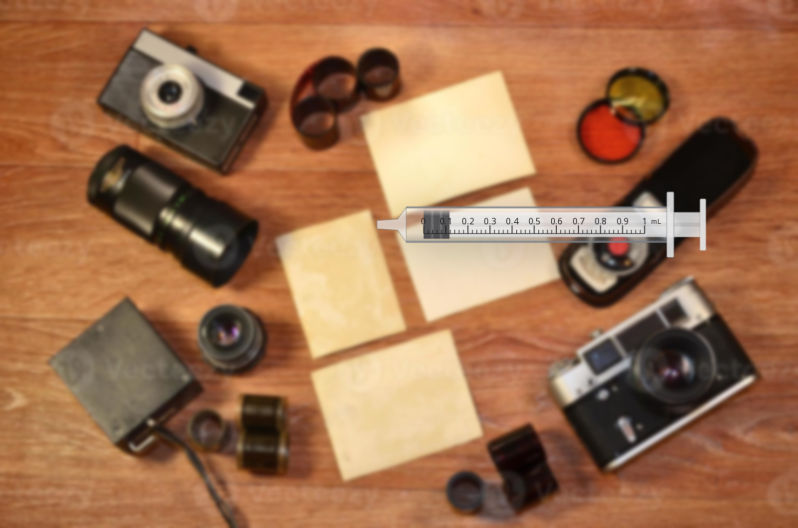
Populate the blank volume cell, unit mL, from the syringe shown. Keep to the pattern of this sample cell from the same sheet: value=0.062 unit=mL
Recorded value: value=0 unit=mL
